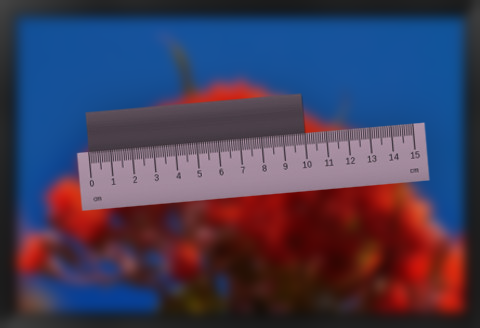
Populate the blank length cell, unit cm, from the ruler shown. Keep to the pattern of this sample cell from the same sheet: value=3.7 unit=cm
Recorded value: value=10 unit=cm
